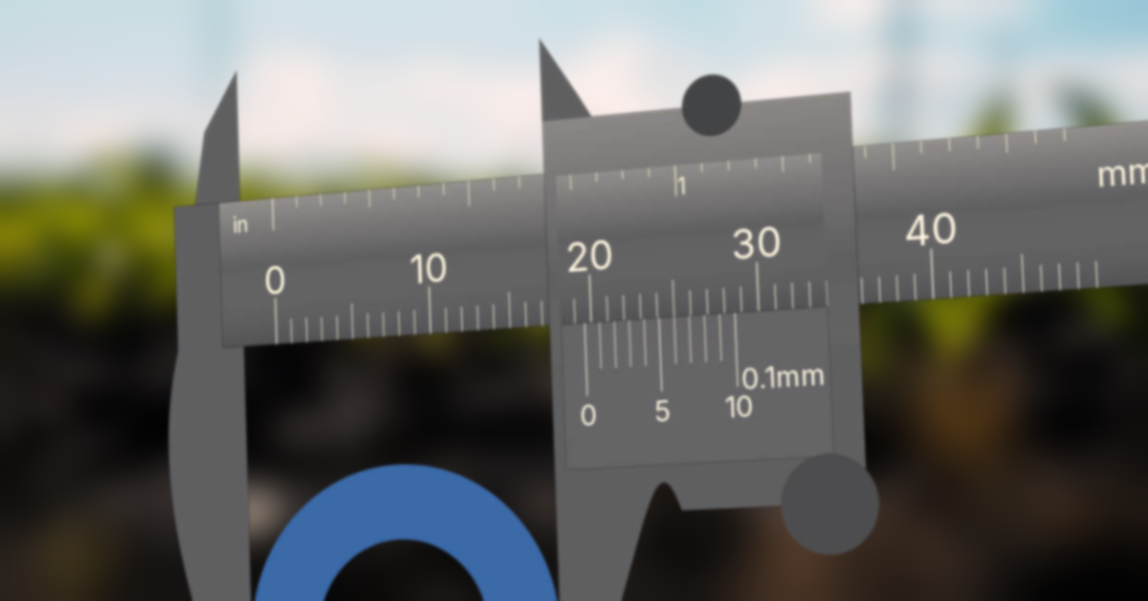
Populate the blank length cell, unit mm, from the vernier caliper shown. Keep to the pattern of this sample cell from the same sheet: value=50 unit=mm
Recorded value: value=19.6 unit=mm
